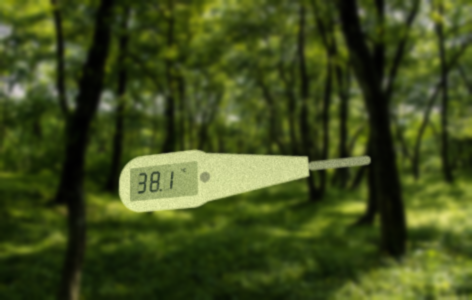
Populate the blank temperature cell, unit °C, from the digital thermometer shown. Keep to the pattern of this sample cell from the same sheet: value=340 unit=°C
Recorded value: value=38.1 unit=°C
